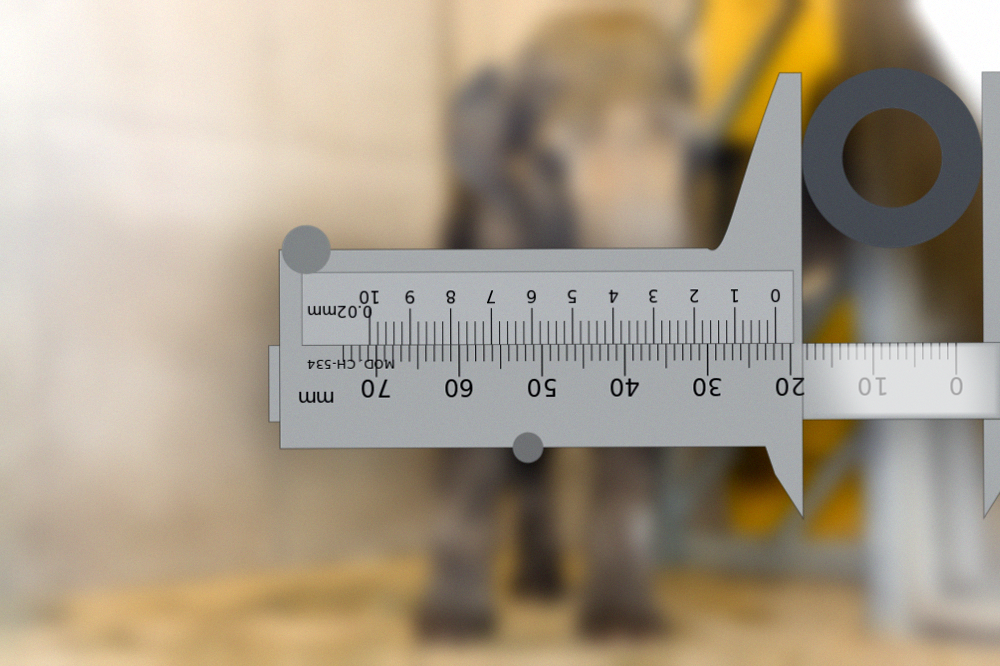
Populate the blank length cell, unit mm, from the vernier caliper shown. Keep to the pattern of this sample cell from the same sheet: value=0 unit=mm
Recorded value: value=21.8 unit=mm
